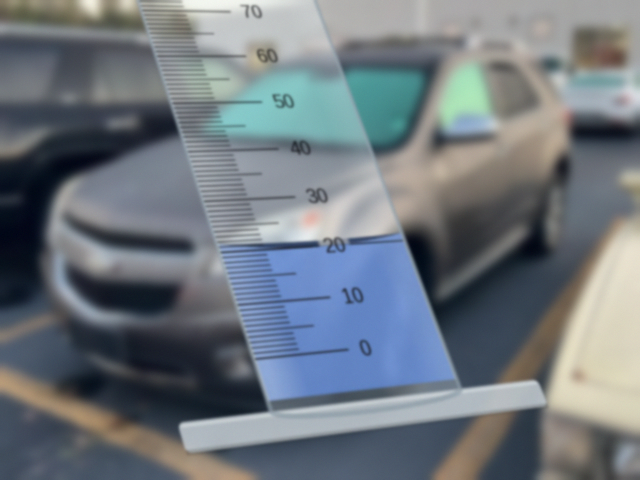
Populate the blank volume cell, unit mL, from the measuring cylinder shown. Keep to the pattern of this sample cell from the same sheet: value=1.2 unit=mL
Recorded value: value=20 unit=mL
